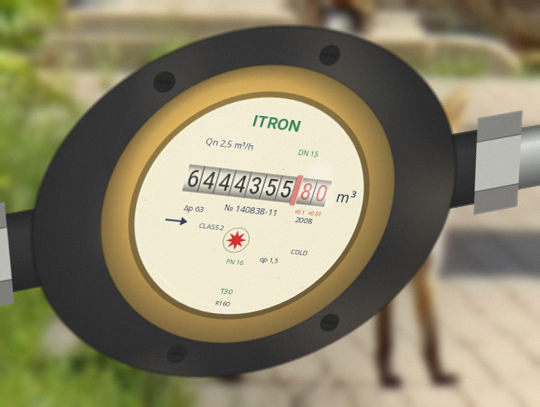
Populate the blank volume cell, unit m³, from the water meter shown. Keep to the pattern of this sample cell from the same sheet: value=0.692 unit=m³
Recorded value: value=6444355.80 unit=m³
